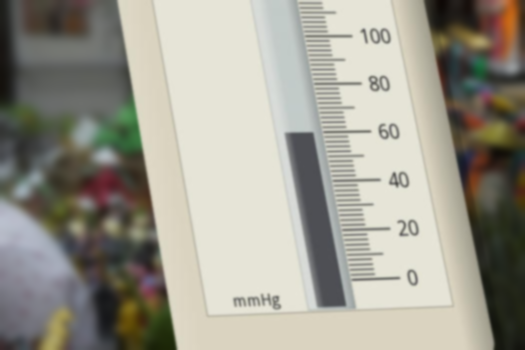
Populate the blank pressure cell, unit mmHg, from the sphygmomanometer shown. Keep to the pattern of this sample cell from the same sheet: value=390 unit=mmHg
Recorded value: value=60 unit=mmHg
